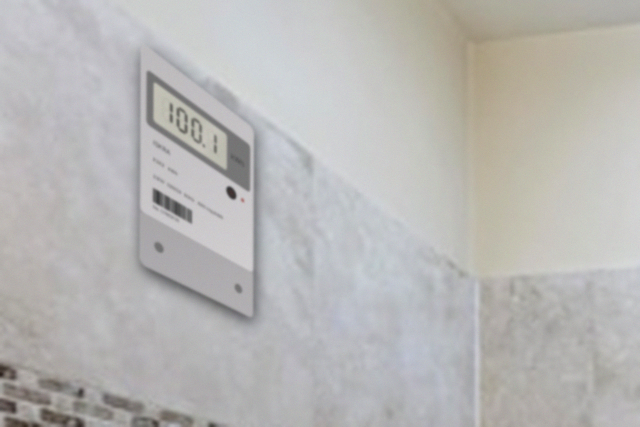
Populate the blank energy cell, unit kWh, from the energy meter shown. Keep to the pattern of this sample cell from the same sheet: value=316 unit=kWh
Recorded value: value=100.1 unit=kWh
